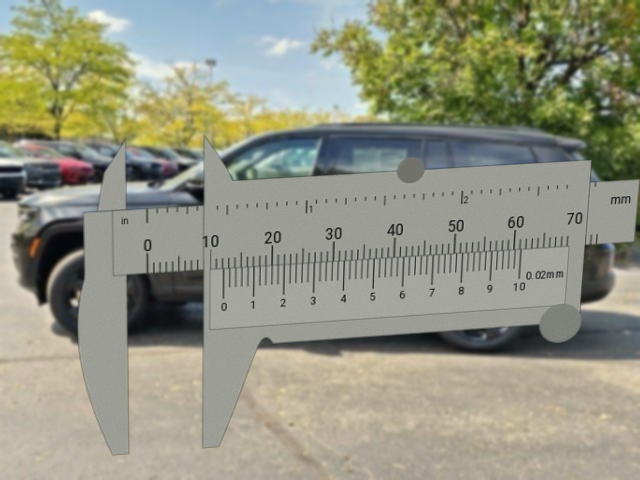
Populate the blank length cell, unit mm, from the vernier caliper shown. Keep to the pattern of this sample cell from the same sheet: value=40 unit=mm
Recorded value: value=12.2 unit=mm
